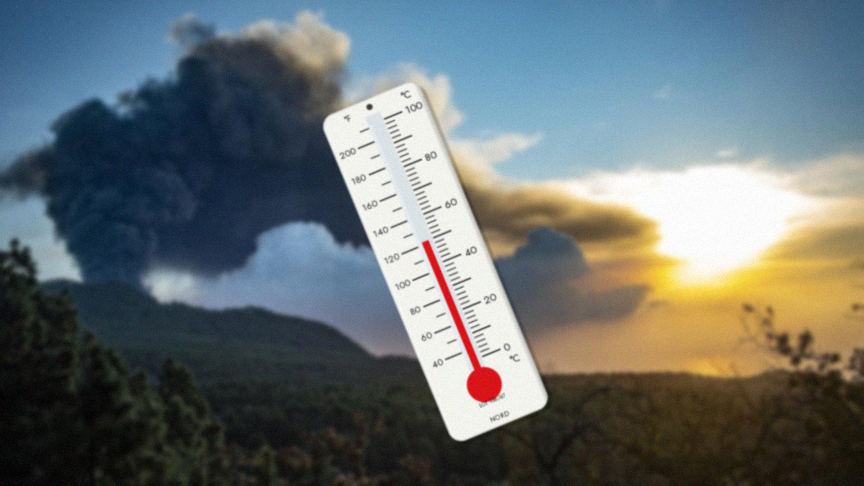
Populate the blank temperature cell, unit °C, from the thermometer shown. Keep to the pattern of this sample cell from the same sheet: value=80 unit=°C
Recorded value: value=50 unit=°C
